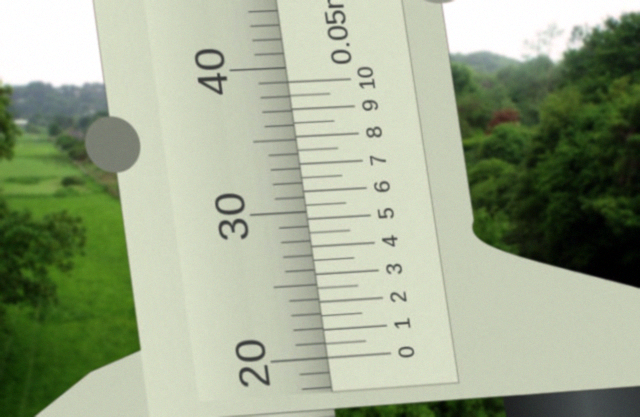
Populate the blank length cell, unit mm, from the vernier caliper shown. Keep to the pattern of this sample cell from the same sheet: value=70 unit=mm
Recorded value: value=20.0 unit=mm
